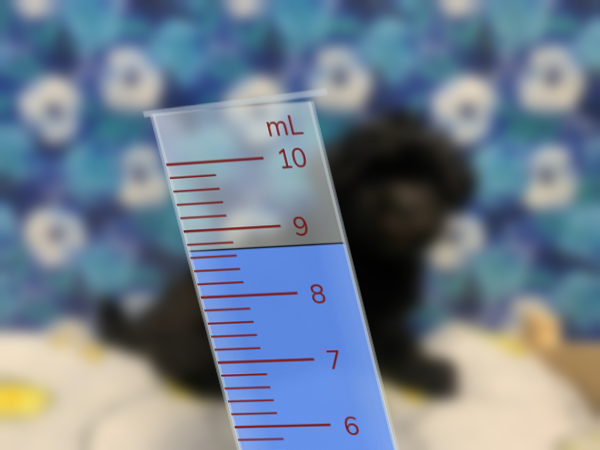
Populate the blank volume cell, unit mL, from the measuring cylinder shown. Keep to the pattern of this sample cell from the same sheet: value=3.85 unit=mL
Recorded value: value=8.7 unit=mL
